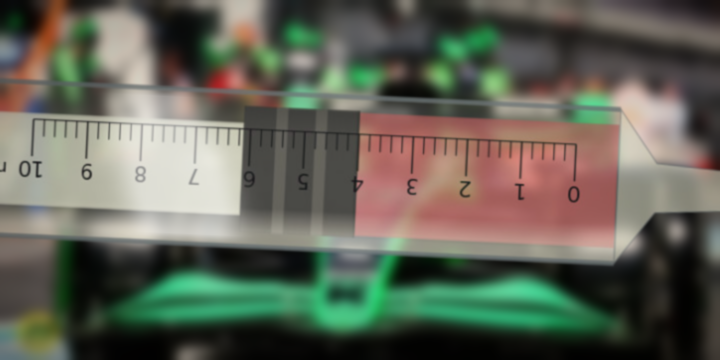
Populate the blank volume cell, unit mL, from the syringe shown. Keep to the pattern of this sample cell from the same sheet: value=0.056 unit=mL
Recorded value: value=4 unit=mL
